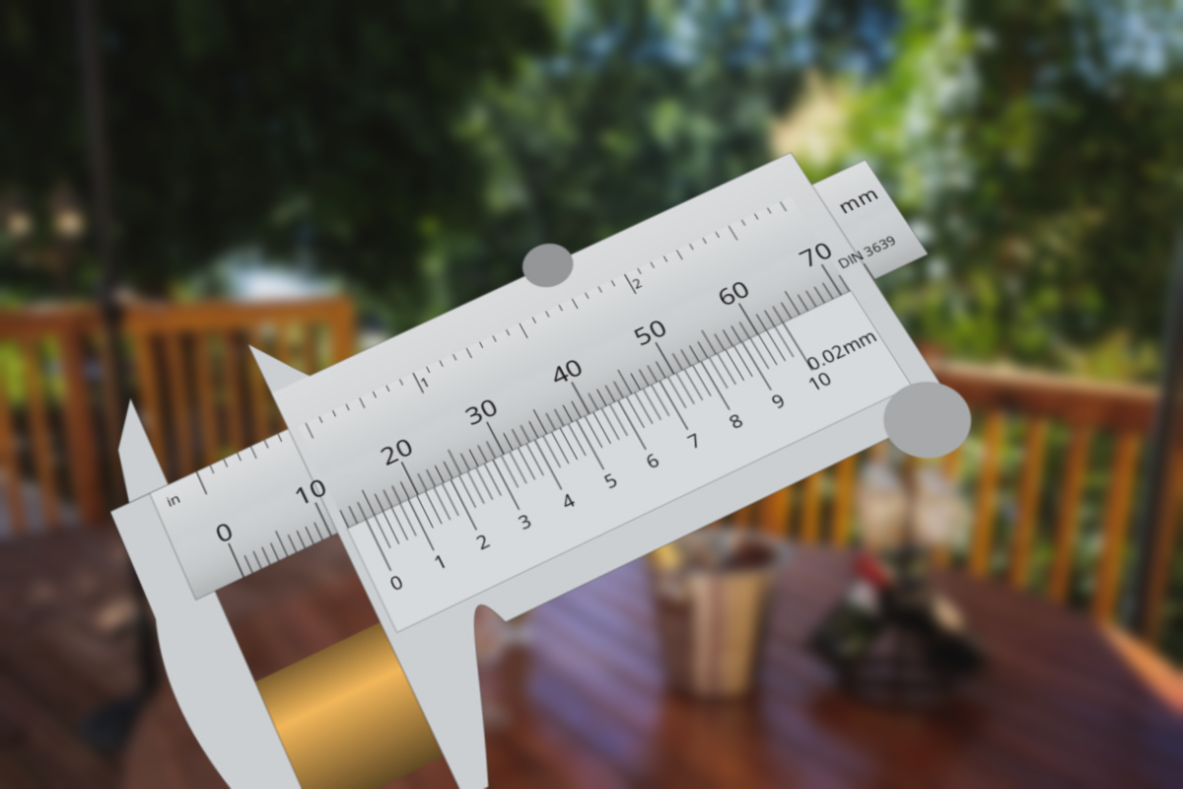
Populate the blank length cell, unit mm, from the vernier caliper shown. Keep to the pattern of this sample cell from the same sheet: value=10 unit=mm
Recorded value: value=14.0 unit=mm
